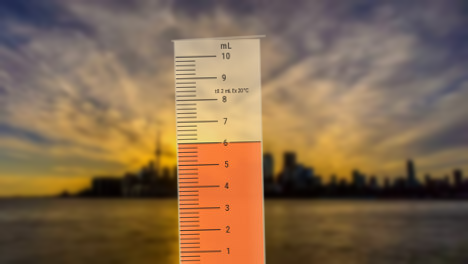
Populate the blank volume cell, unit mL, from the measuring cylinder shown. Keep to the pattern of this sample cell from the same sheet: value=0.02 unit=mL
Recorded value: value=6 unit=mL
